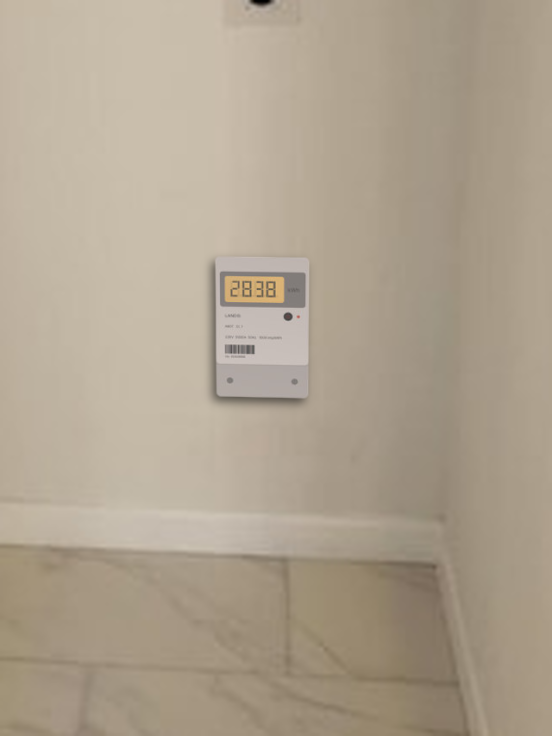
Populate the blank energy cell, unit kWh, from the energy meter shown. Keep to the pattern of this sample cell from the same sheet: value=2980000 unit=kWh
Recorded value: value=2838 unit=kWh
